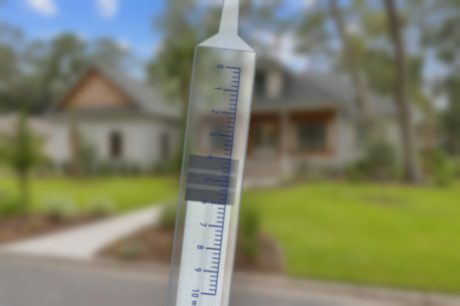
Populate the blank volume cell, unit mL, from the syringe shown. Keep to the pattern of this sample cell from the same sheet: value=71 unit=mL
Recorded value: value=4 unit=mL
